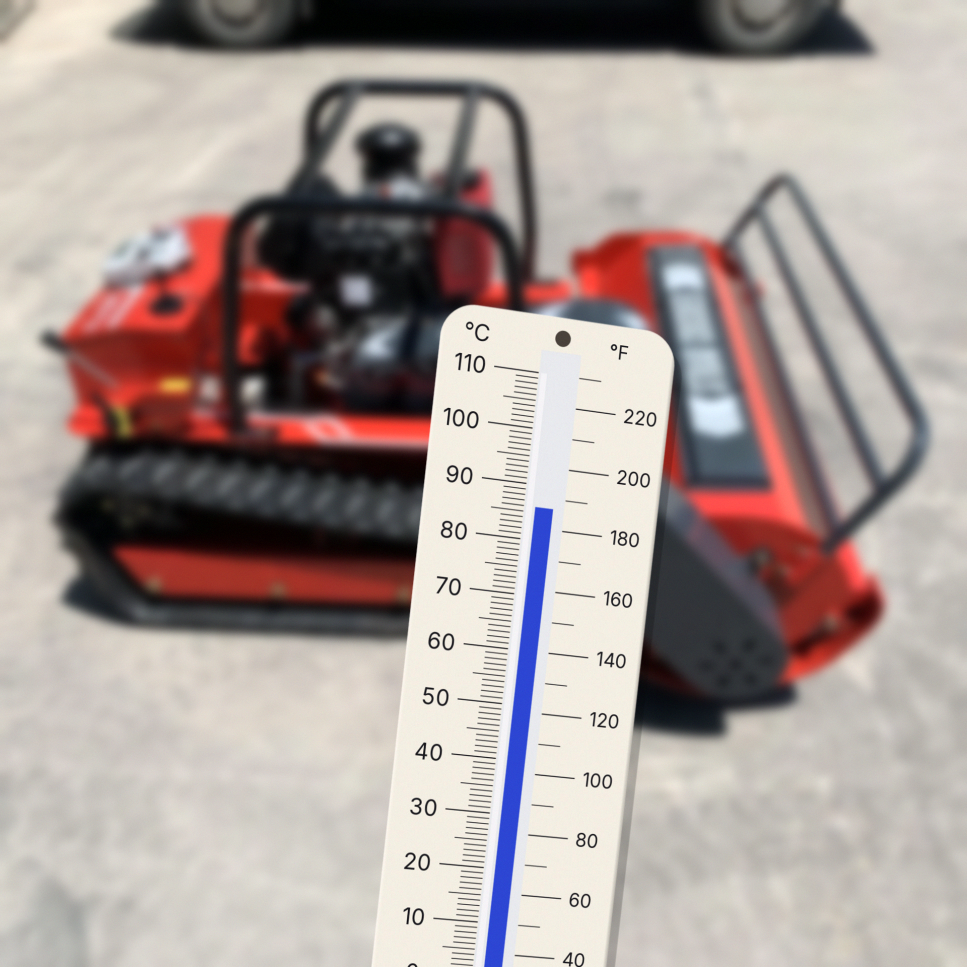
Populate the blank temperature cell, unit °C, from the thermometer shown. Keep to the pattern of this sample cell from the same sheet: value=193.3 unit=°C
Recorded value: value=86 unit=°C
